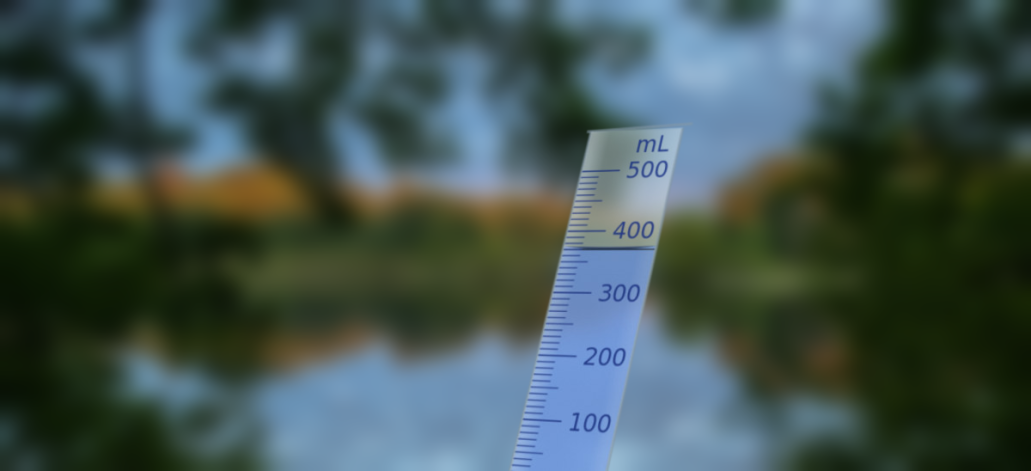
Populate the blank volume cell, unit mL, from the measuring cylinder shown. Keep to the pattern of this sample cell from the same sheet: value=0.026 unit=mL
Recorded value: value=370 unit=mL
